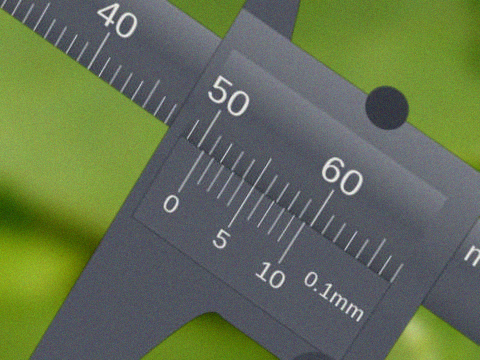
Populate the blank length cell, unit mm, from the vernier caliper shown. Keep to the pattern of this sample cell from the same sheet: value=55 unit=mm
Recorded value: value=50.5 unit=mm
